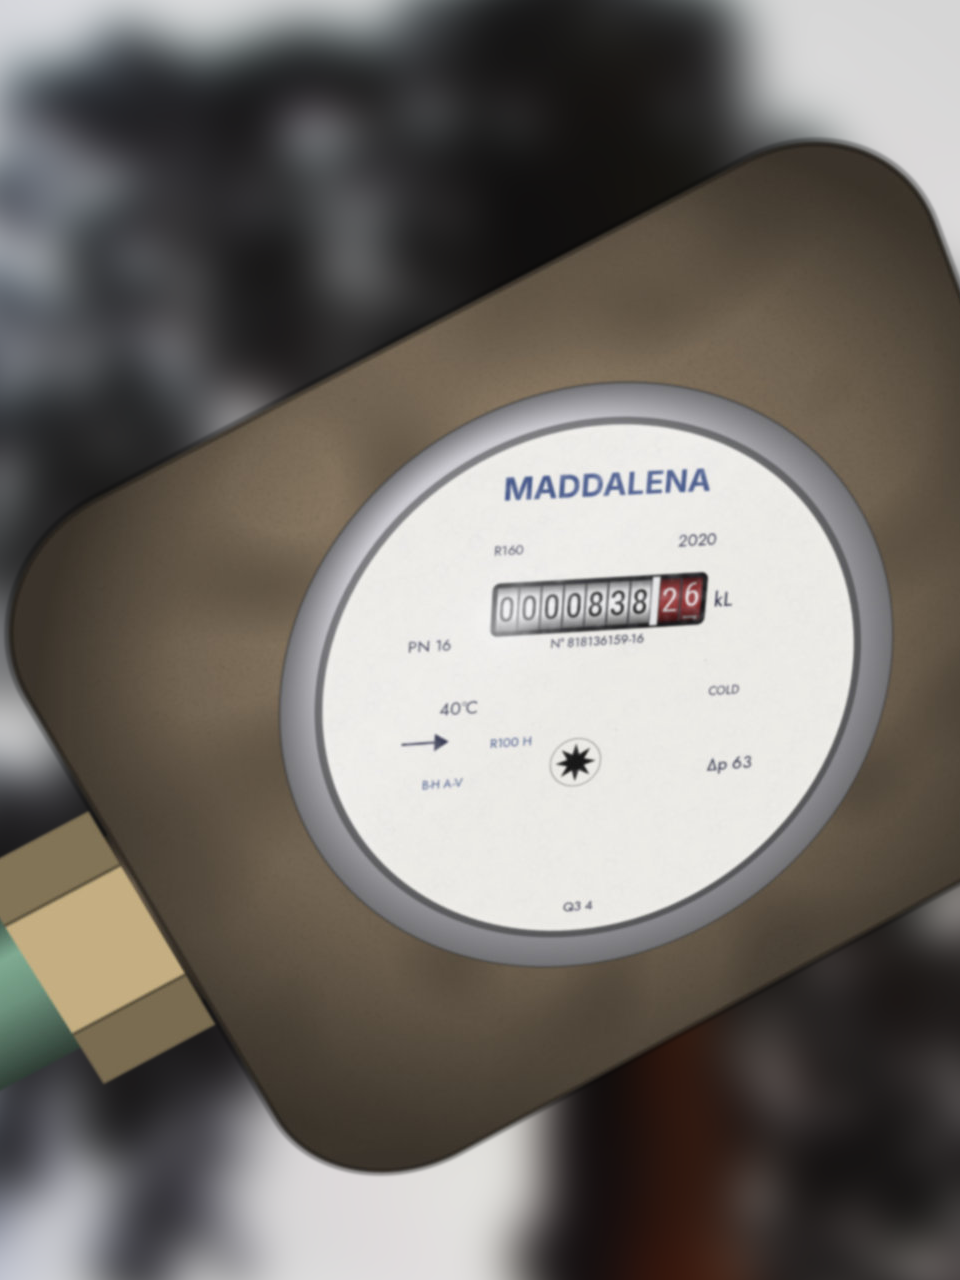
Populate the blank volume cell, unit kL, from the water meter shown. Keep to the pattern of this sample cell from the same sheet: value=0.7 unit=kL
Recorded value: value=838.26 unit=kL
